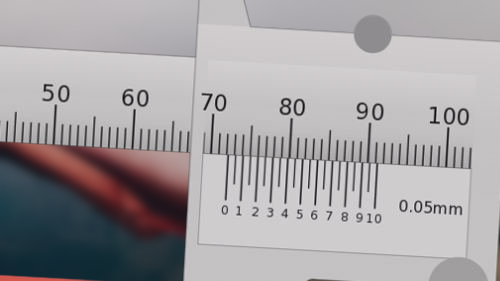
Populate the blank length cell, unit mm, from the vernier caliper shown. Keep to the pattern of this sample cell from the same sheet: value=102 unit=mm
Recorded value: value=72.2 unit=mm
